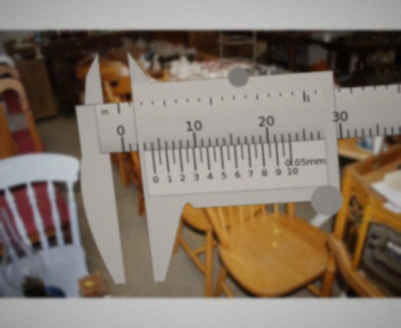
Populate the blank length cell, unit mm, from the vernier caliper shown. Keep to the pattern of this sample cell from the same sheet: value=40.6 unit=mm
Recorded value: value=4.0 unit=mm
